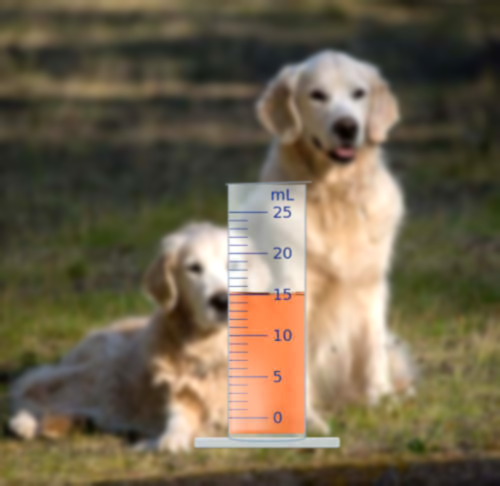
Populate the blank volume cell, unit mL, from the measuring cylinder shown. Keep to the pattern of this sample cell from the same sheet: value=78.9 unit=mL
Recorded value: value=15 unit=mL
